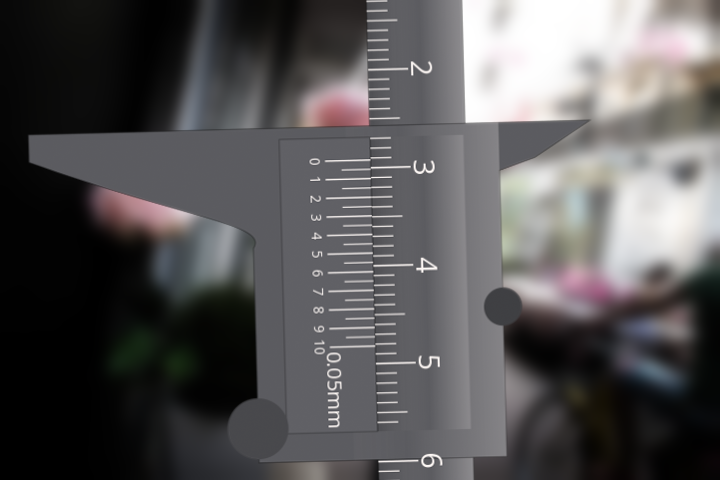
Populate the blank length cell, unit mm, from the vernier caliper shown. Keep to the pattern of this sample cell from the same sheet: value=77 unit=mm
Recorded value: value=29.2 unit=mm
